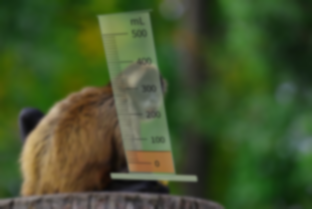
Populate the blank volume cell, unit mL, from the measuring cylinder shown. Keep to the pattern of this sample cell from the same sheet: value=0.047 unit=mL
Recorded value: value=50 unit=mL
